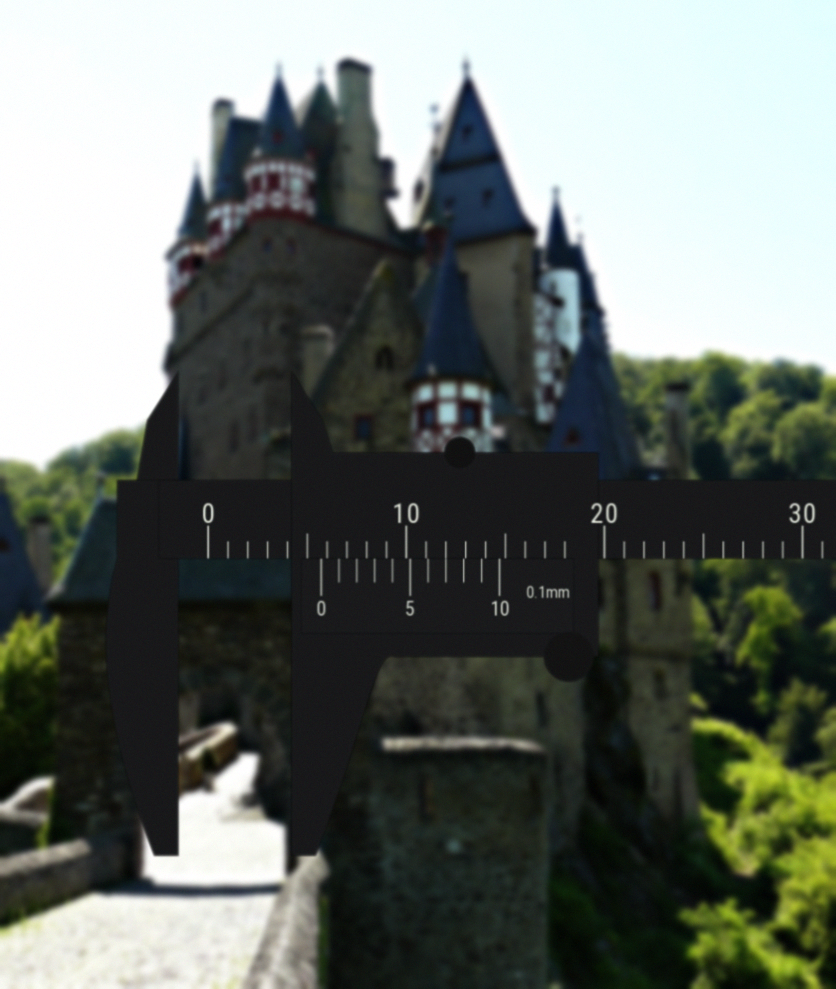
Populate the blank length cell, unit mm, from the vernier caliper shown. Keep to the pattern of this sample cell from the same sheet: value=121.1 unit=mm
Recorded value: value=5.7 unit=mm
